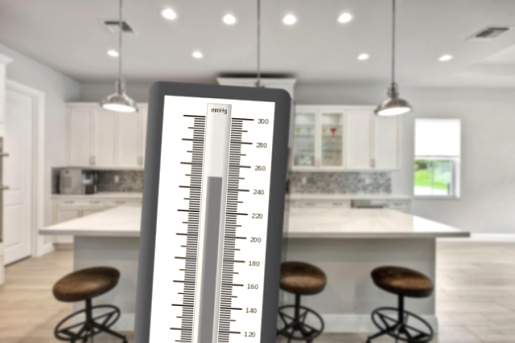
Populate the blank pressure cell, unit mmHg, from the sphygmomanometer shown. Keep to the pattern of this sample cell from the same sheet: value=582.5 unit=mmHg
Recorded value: value=250 unit=mmHg
